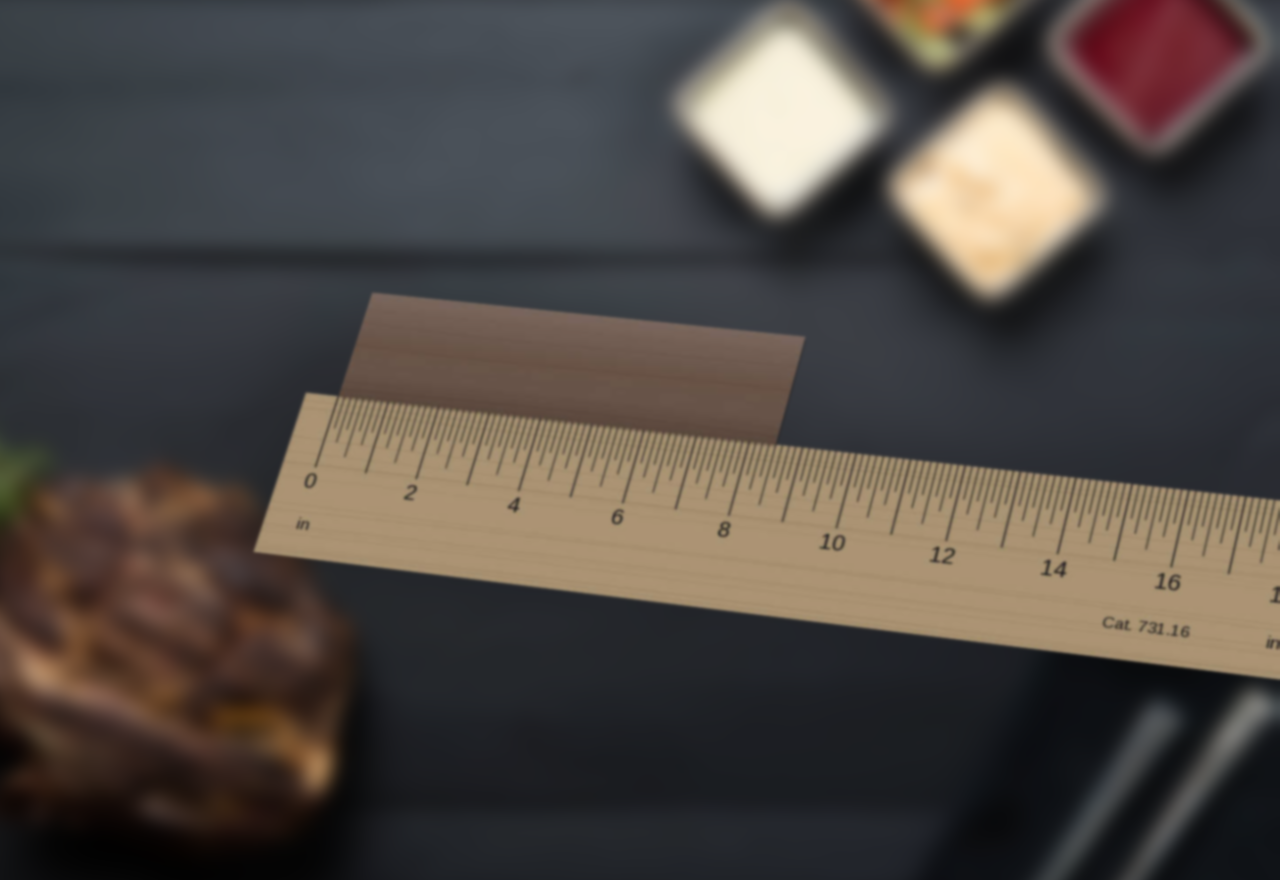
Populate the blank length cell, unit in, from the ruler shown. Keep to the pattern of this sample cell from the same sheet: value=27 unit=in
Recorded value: value=8.5 unit=in
